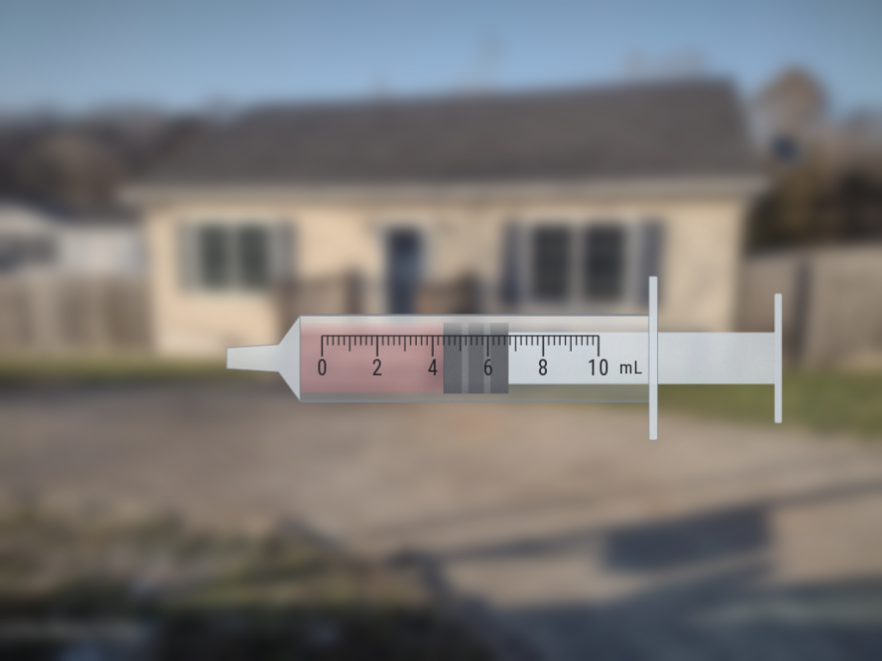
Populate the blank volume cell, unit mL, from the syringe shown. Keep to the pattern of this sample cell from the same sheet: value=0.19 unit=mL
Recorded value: value=4.4 unit=mL
